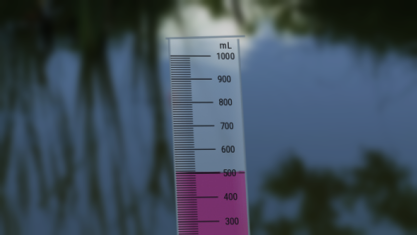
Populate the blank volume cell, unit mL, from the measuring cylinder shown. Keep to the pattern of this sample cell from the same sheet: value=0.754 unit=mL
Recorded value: value=500 unit=mL
